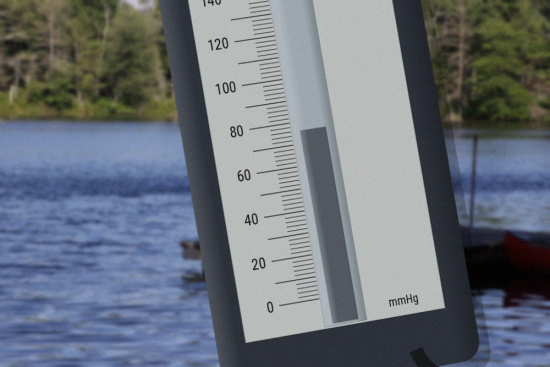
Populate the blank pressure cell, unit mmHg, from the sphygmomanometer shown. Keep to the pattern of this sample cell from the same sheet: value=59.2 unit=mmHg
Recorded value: value=76 unit=mmHg
